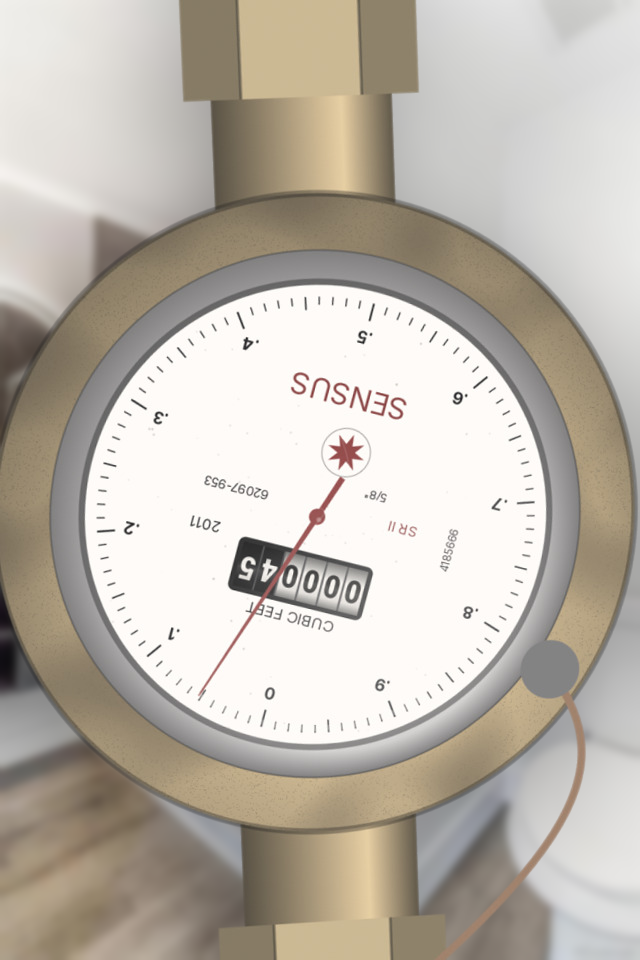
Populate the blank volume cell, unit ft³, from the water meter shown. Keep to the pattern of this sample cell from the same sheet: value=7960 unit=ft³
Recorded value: value=45.05 unit=ft³
